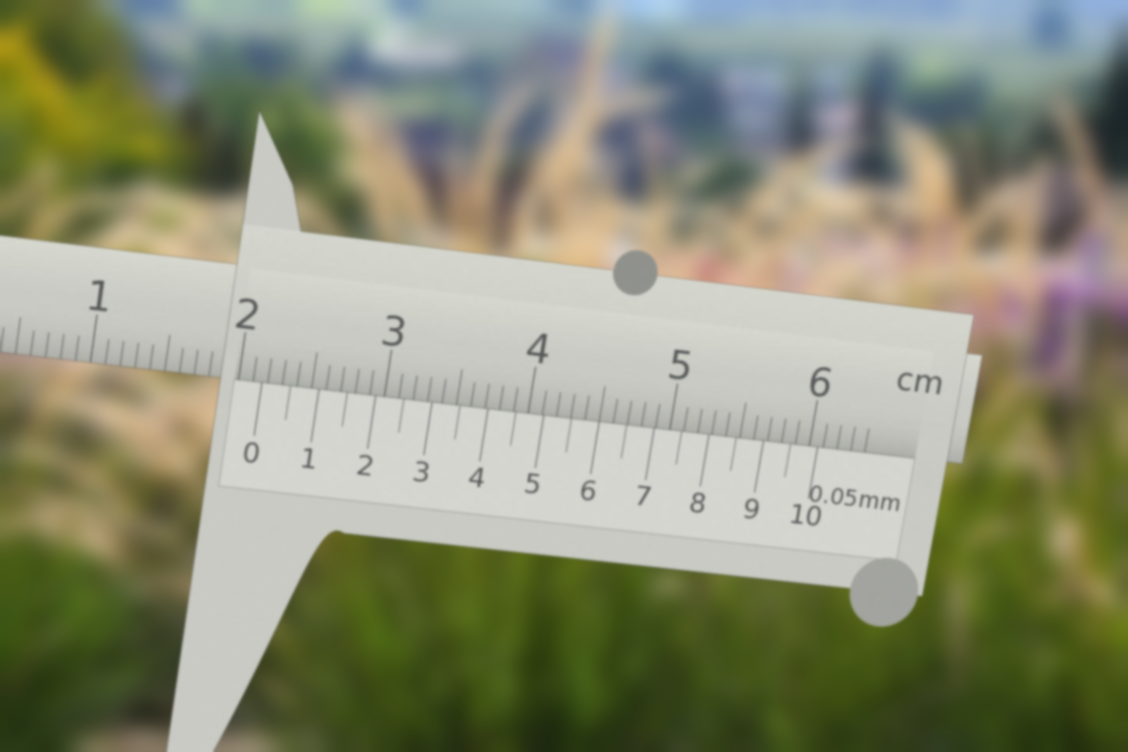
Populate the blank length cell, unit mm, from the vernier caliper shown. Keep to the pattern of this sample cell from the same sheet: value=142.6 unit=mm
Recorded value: value=21.6 unit=mm
